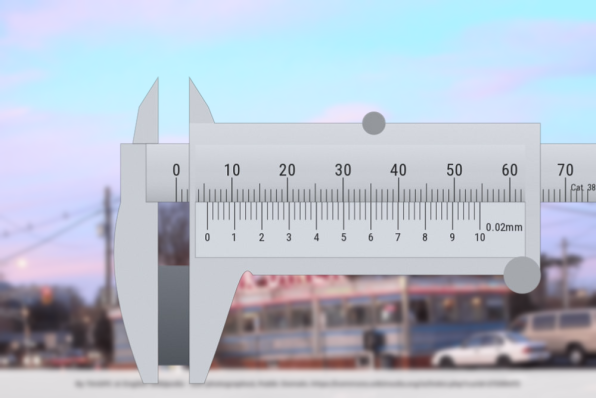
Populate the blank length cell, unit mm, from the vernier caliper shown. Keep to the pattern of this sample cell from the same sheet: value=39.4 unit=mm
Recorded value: value=5.6 unit=mm
